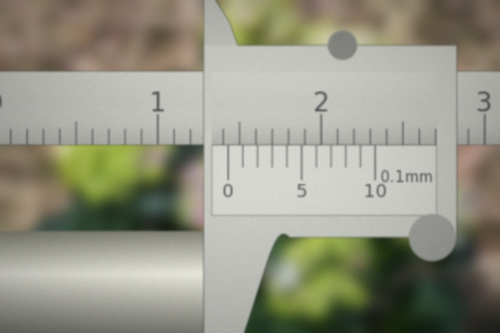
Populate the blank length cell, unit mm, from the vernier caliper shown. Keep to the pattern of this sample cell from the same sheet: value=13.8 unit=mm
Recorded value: value=14.3 unit=mm
